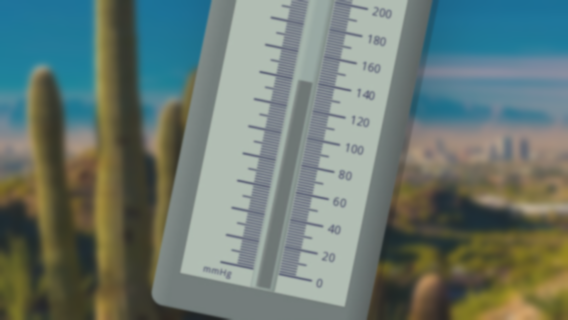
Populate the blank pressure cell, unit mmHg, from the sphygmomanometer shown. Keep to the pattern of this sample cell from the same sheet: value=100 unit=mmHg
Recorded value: value=140 unit=mmHg
